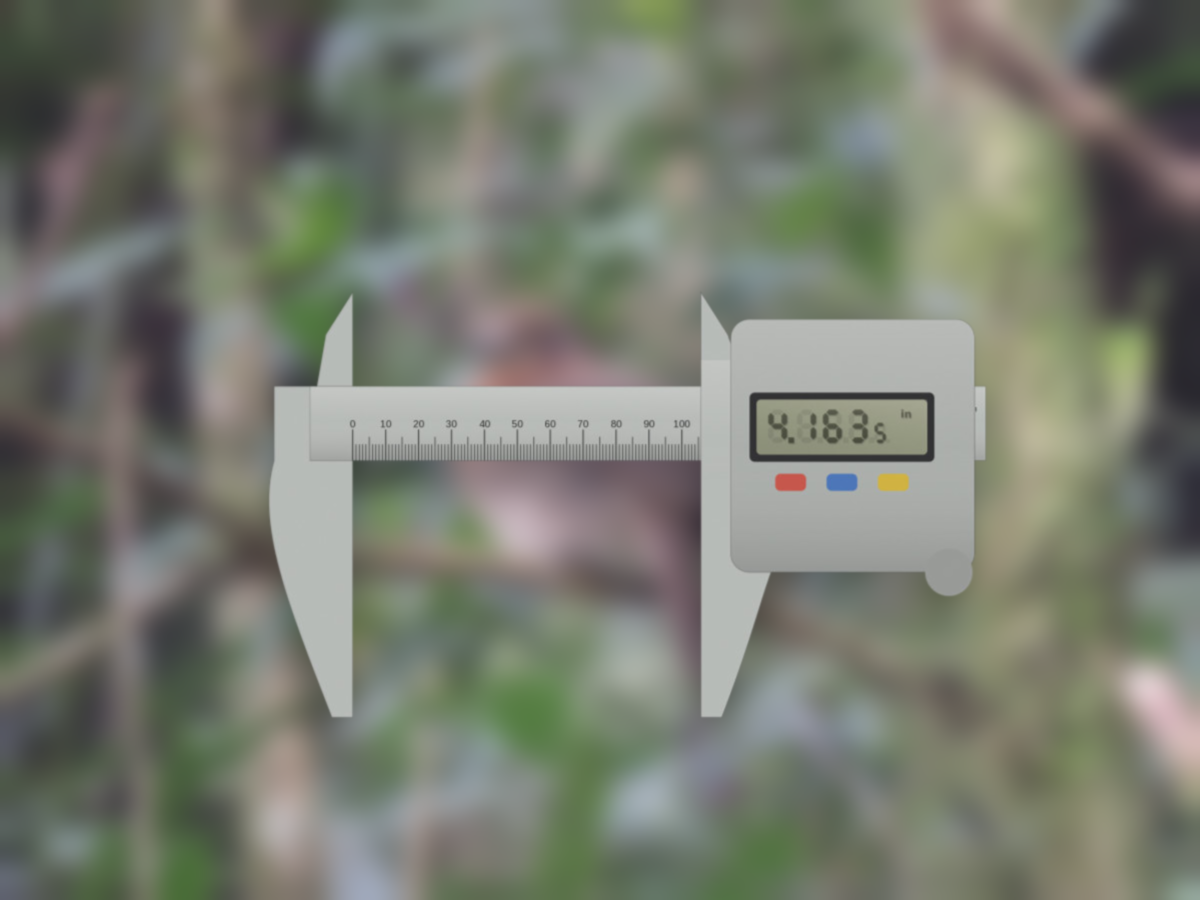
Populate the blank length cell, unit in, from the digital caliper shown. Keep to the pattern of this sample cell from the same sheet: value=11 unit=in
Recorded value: value=4.1635 unit=in
